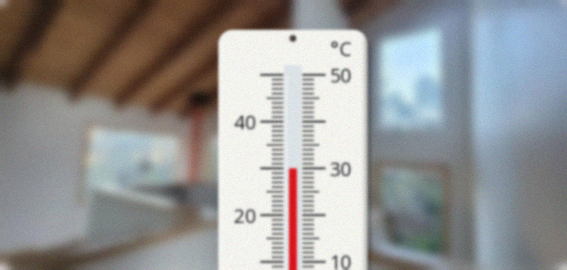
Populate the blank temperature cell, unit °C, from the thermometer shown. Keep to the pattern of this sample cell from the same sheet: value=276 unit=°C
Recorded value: value=30 unit=°C
